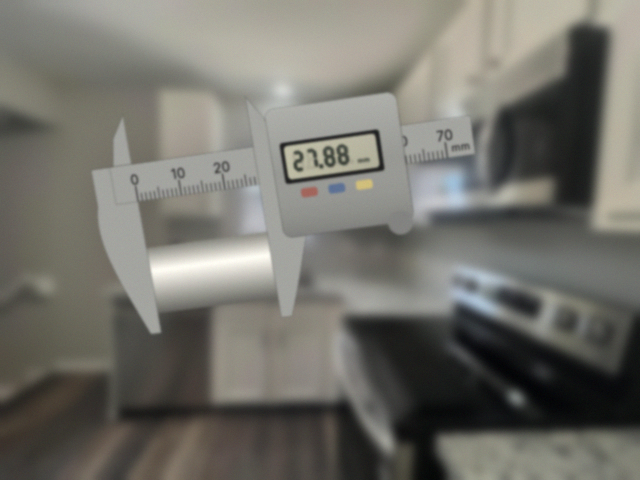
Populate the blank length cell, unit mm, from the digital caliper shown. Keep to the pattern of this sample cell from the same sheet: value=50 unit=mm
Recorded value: value=27.88 unit=mm
